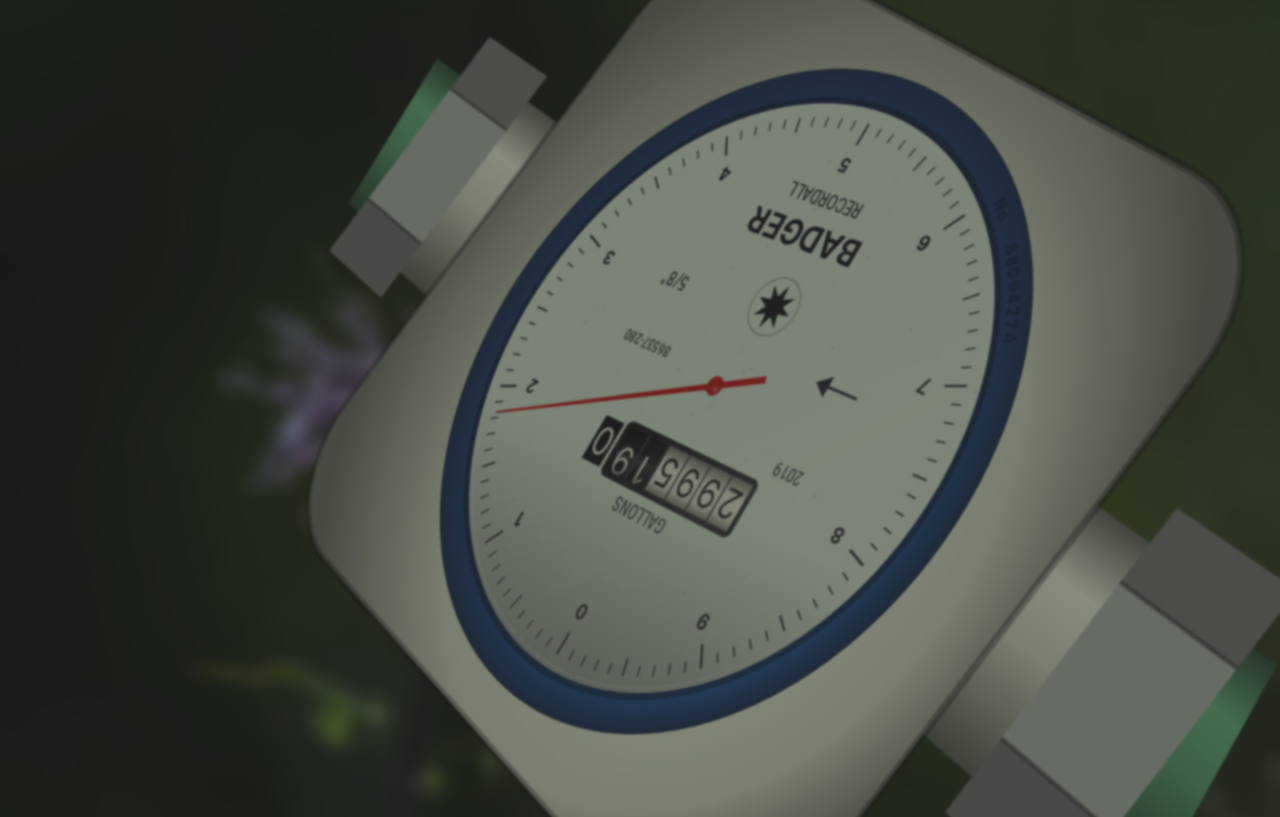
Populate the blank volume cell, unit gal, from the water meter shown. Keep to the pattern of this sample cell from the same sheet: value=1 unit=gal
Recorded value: value=2995191.8 unit=gal
